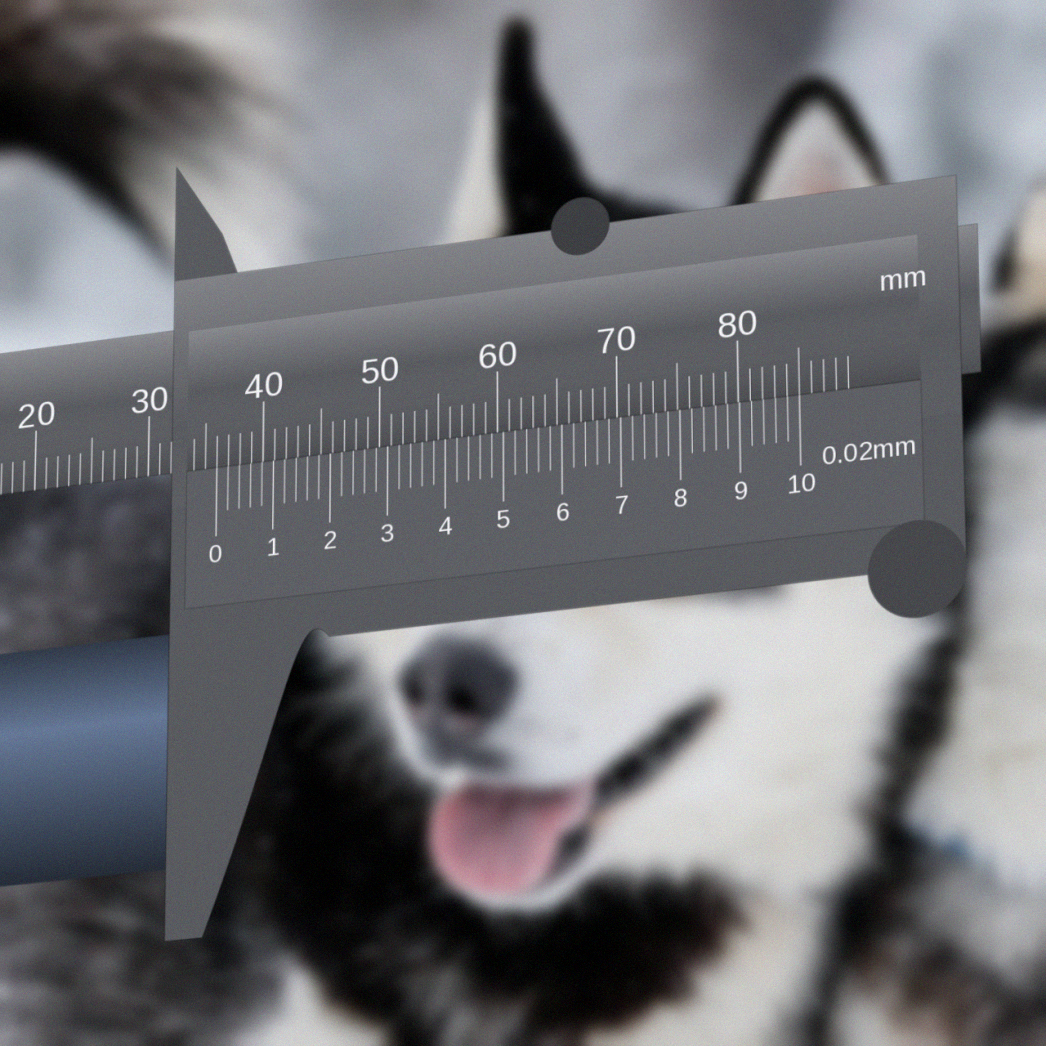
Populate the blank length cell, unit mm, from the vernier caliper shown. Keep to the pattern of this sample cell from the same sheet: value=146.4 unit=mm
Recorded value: value=36.0 unit=mm
